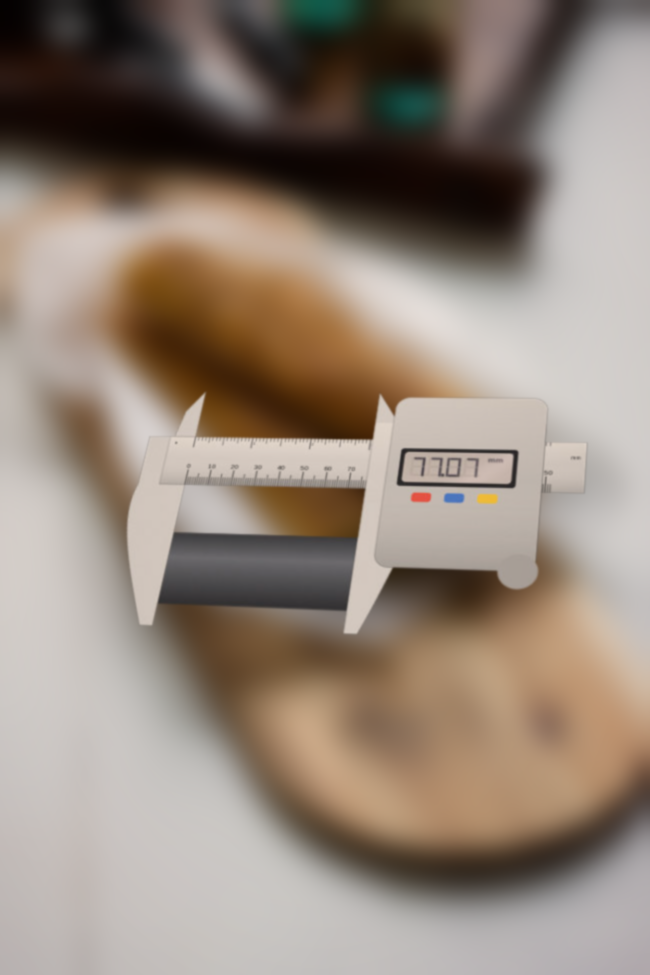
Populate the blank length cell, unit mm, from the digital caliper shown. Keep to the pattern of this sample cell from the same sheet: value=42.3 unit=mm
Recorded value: value=77.07 unit=mm
